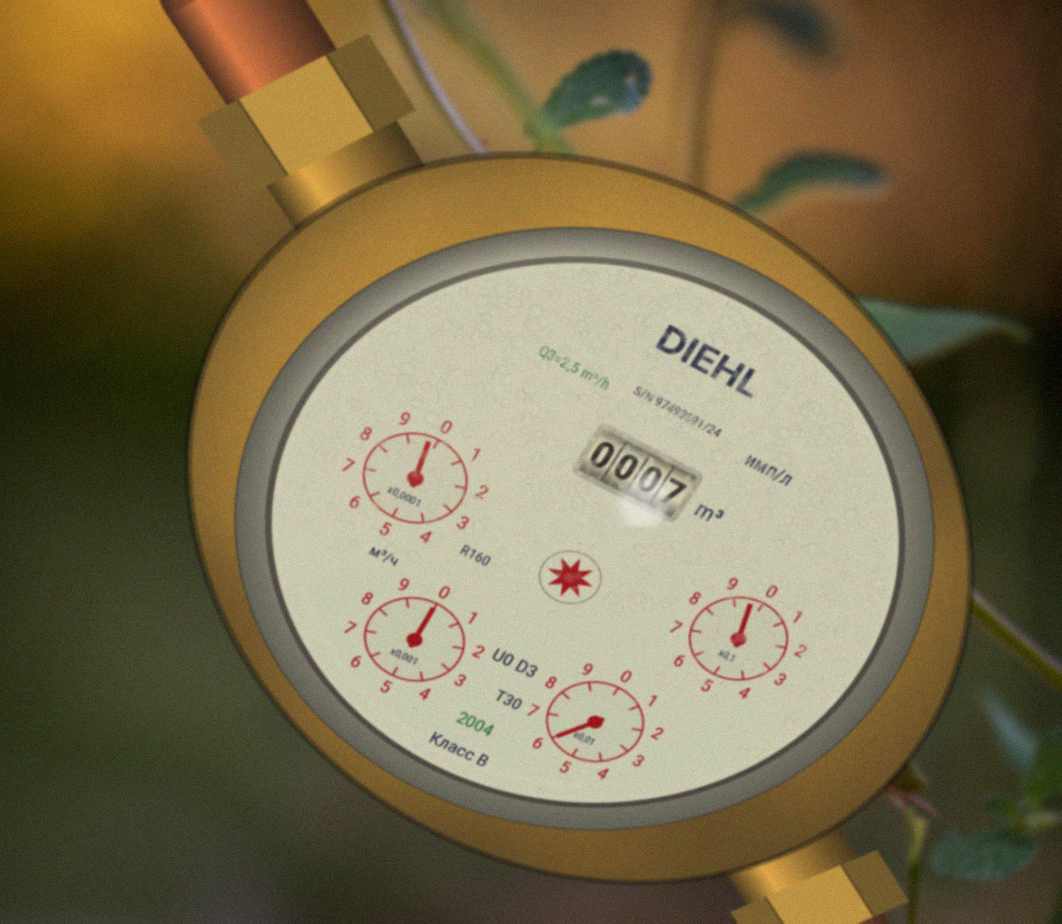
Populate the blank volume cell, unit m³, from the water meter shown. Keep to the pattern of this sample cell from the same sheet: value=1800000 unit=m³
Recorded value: value=6.9599 unit=m³
